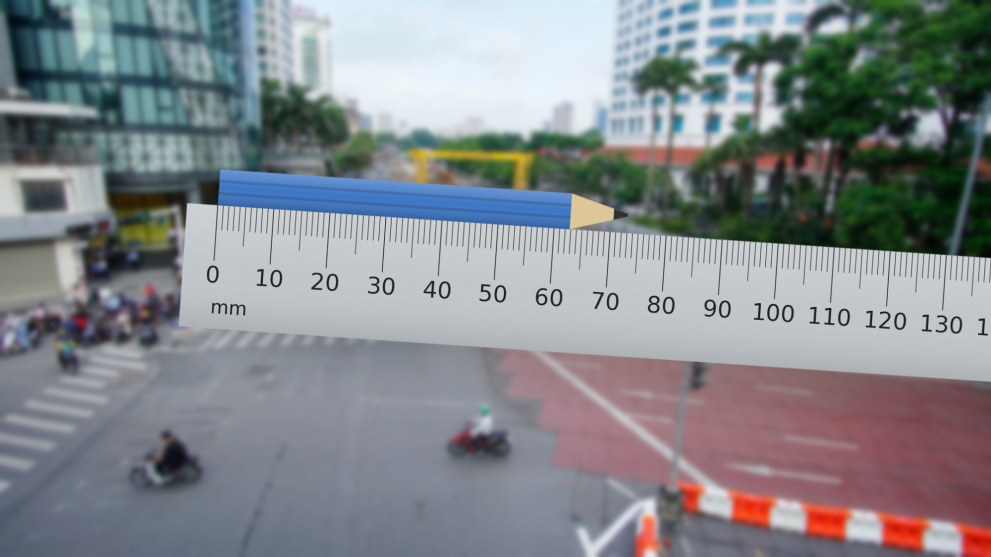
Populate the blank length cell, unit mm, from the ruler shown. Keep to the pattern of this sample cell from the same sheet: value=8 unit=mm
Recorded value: value=73 unit=mm
